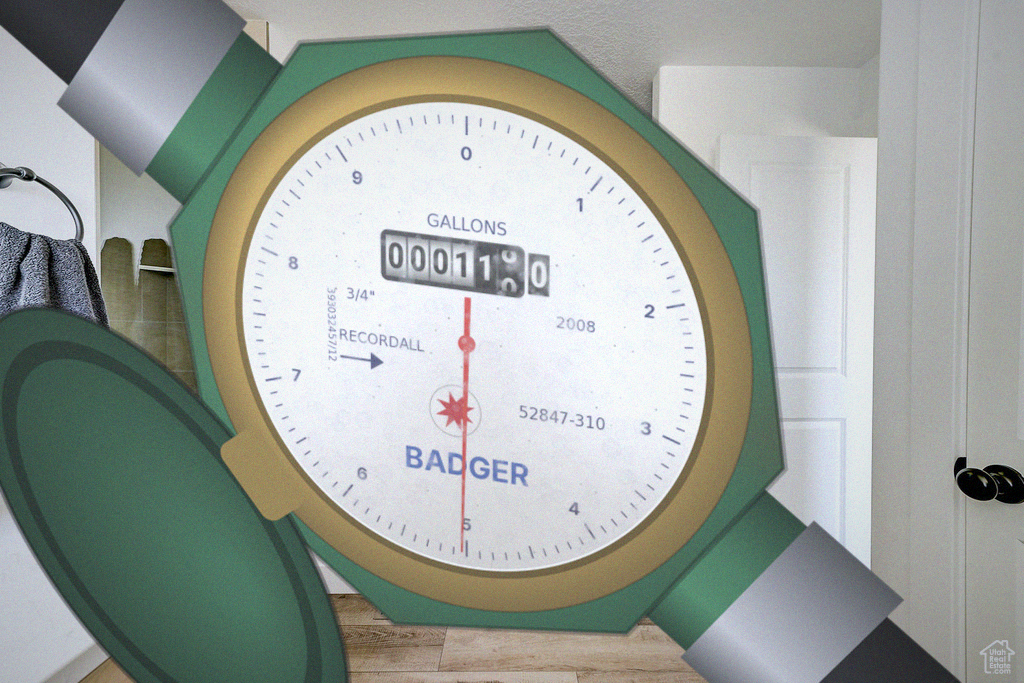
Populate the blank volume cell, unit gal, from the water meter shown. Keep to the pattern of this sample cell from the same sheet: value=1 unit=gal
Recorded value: value=1185.0 unit=gal
